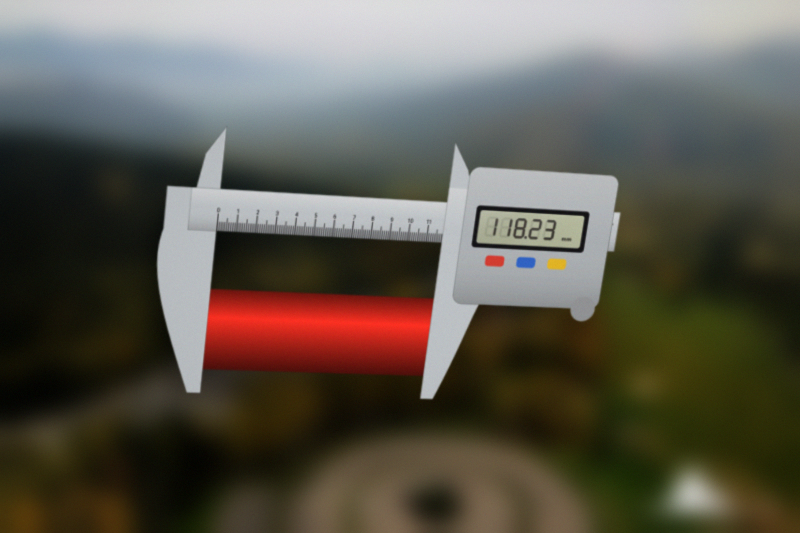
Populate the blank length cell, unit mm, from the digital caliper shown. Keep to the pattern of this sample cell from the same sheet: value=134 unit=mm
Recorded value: value=118.23 unit=mm
